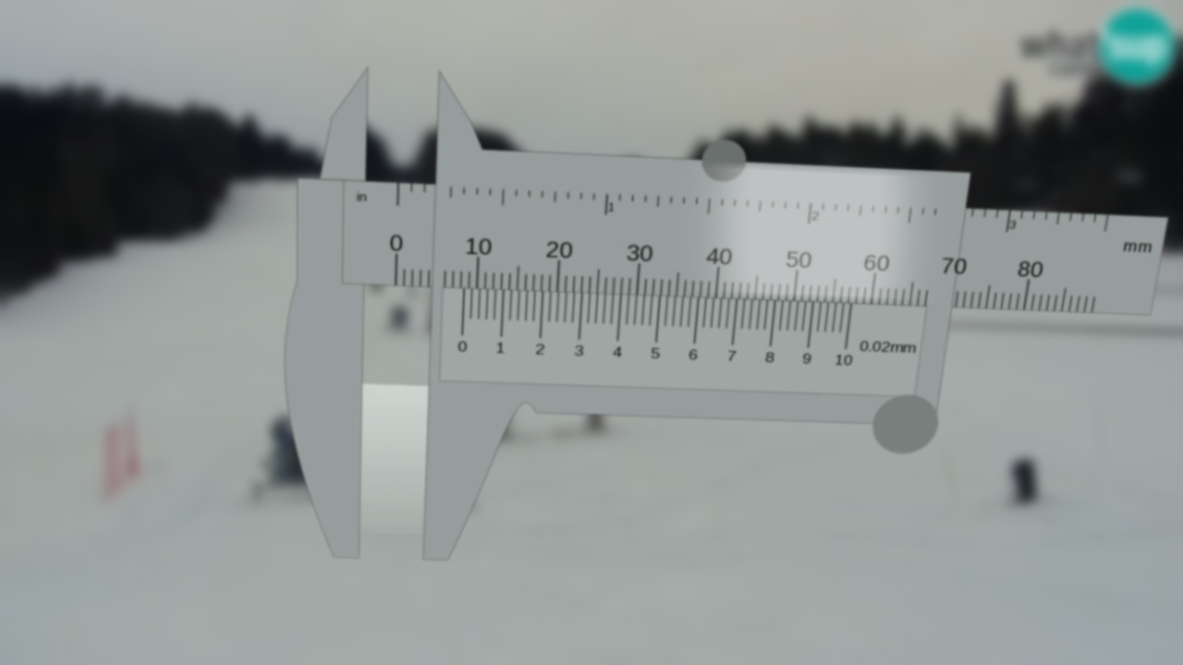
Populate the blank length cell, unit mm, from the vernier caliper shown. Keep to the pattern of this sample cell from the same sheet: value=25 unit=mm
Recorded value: value=8.4 unit=mm
